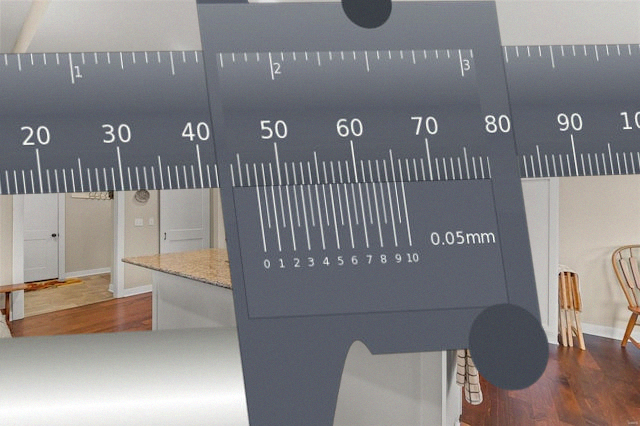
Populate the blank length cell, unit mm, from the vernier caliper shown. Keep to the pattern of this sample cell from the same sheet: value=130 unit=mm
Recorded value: value=47.0 unit=mm
